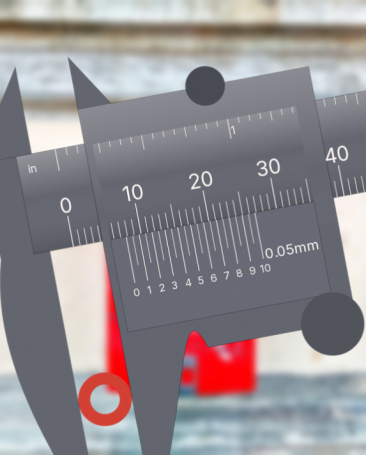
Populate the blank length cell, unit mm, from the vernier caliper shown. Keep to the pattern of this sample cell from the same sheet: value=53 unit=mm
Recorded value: value=7.8 unit=mm
